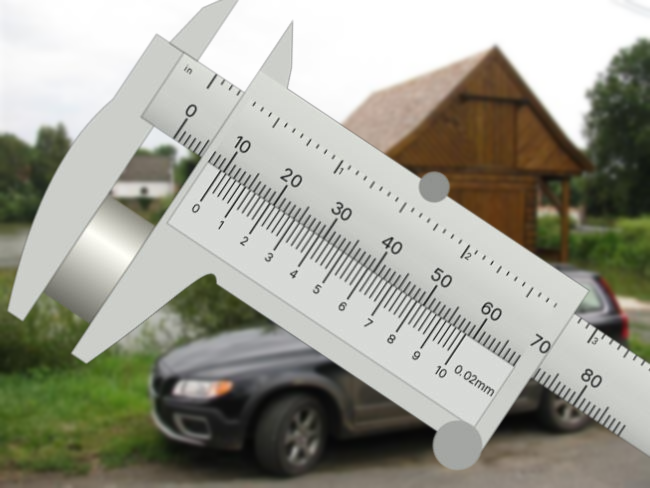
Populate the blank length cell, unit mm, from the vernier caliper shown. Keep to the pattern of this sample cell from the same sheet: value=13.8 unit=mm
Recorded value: value=9.5 unit=mm
